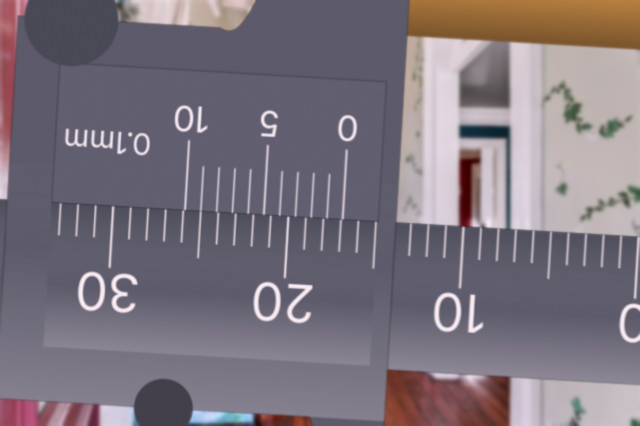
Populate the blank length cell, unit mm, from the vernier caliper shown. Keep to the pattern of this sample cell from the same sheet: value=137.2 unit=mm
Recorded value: value=16.9 unit=mm
